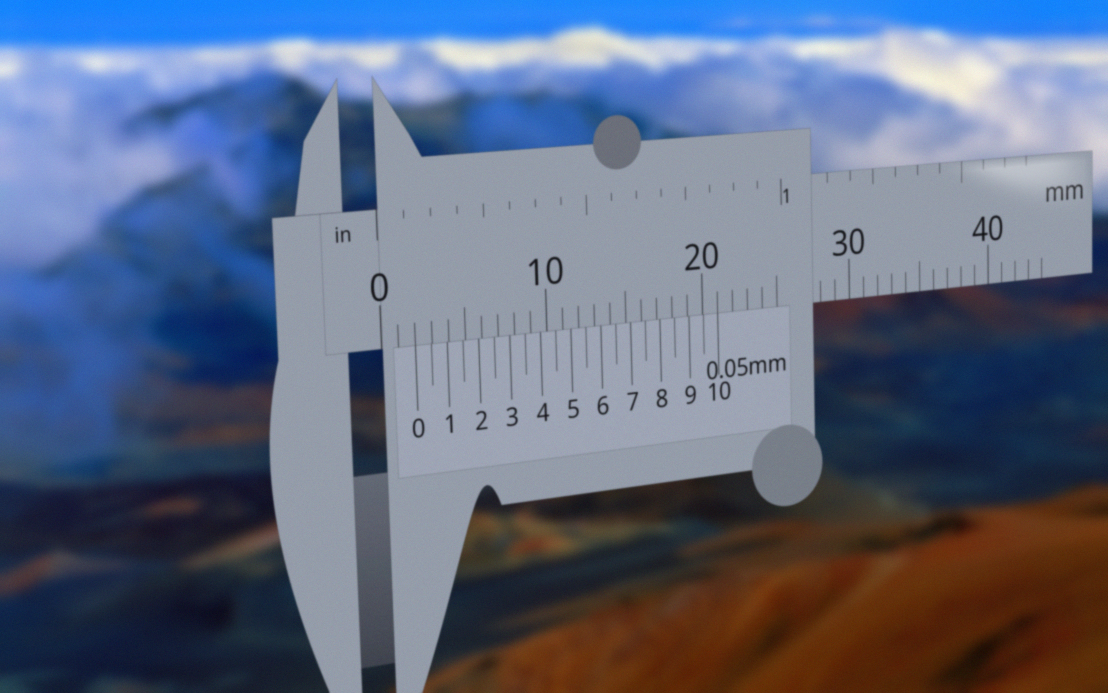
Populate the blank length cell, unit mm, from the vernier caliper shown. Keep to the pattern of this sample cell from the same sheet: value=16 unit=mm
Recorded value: value=2.0 unit=mm
